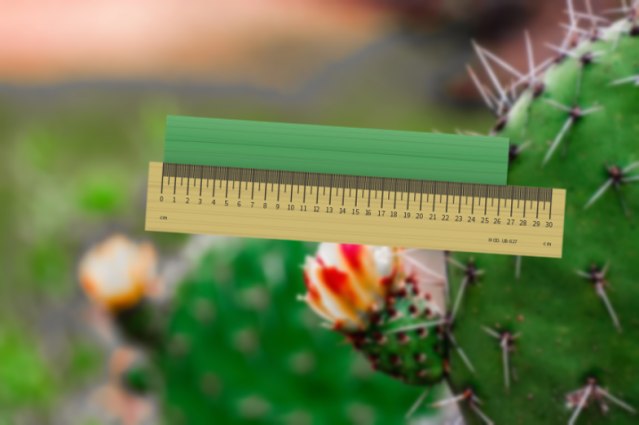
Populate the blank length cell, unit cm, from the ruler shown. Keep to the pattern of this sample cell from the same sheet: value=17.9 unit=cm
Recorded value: value=26.5 unit=cm
